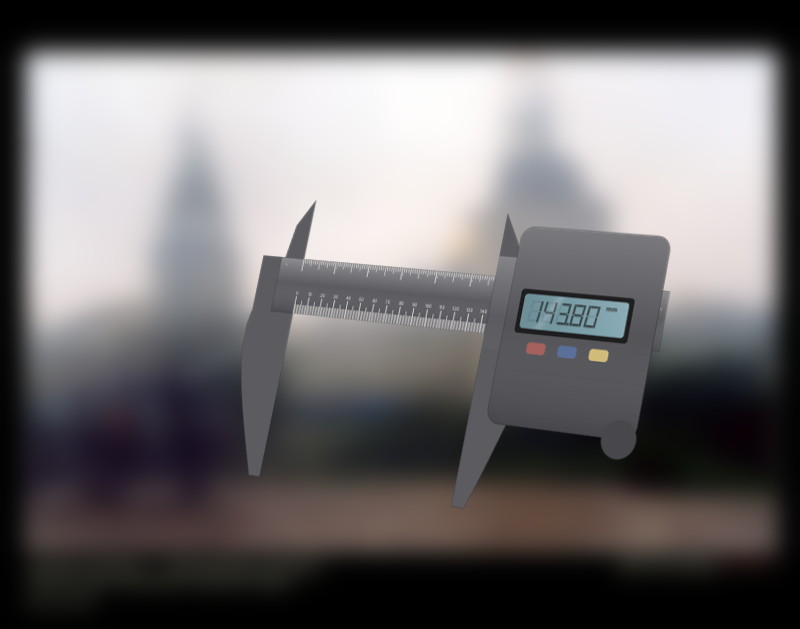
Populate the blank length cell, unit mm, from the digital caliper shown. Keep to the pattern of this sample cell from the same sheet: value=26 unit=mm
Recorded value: value=143.80 unit=mm
